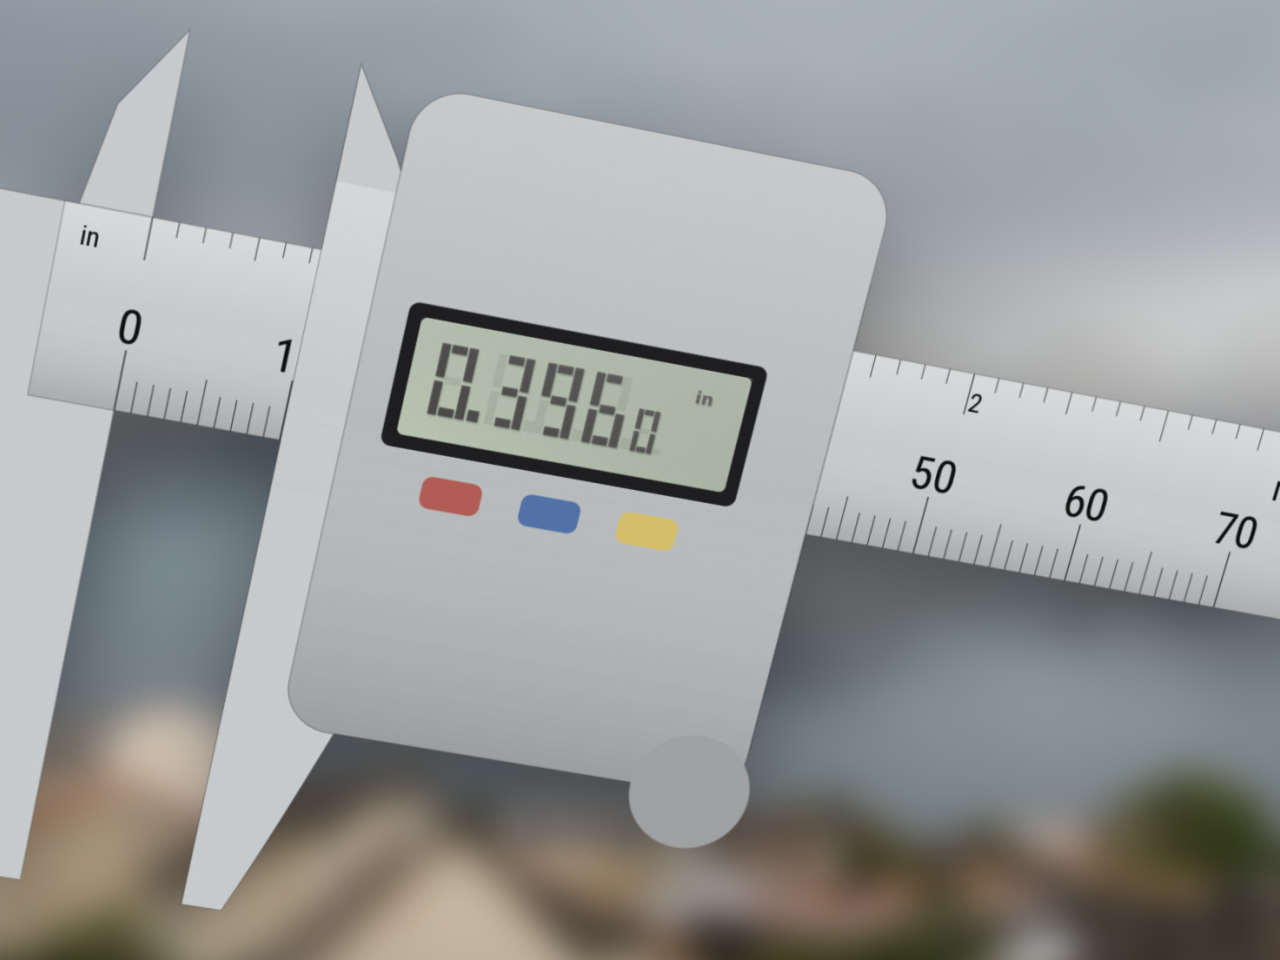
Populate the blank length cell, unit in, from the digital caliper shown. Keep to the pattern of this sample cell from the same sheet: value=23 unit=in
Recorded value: value=0.3960 unit=in
